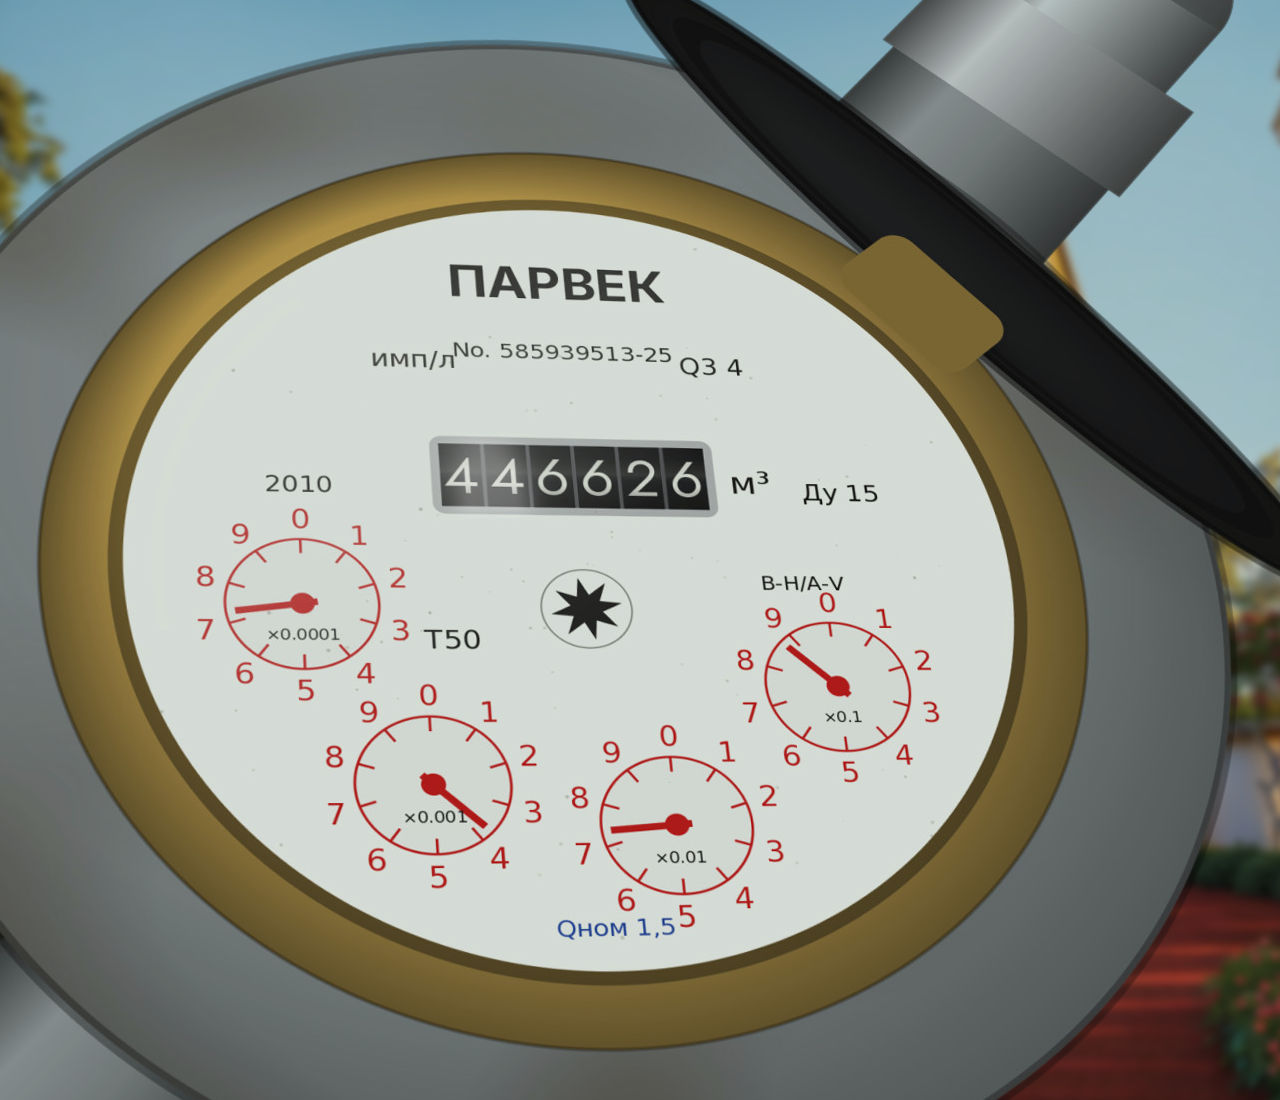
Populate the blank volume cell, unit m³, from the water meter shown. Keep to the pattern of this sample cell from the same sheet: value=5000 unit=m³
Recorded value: value=446626.8737 unit=m³
